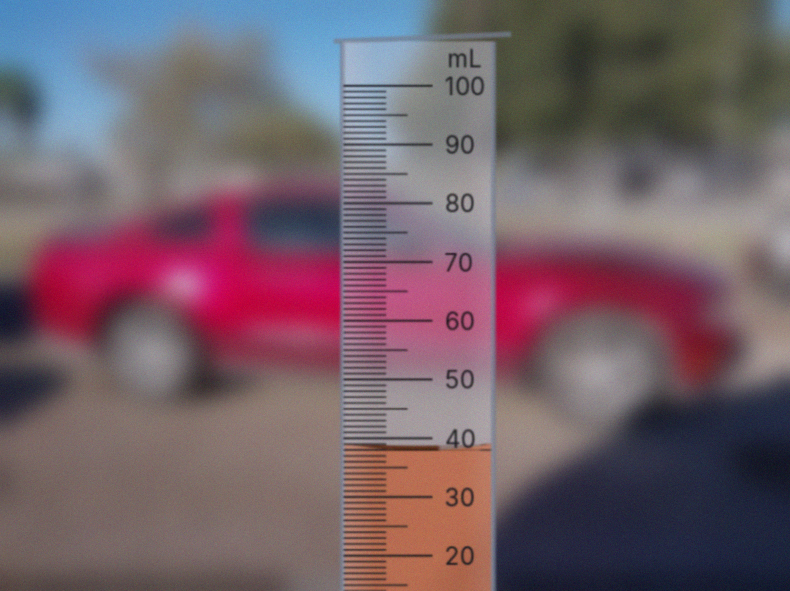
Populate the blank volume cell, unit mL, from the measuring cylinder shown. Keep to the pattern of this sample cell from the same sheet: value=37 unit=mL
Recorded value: value=38 unit=mL
